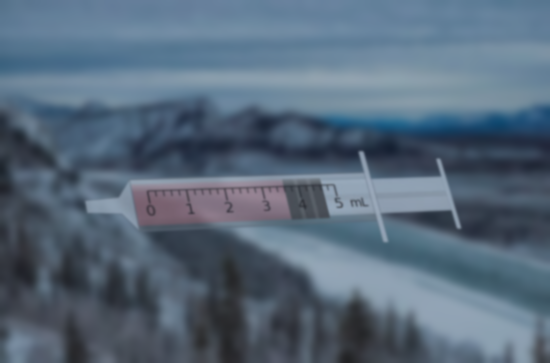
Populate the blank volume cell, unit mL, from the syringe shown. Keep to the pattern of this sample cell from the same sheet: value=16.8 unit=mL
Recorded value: value=3.6 unit=mL
